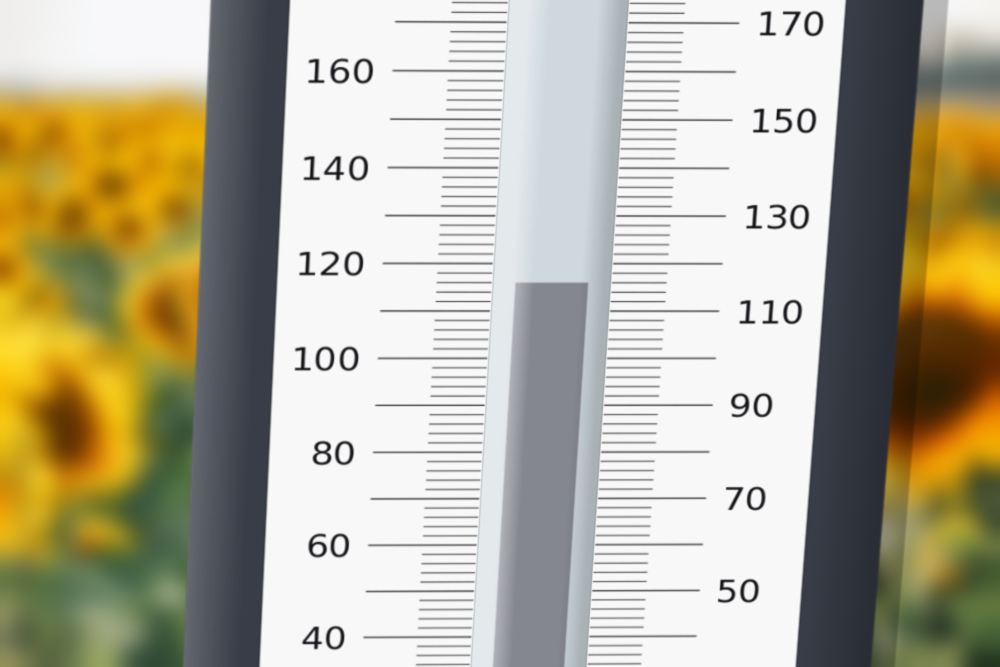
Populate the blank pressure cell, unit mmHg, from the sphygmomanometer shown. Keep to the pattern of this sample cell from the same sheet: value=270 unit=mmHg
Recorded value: value=116 unit=mmHg
